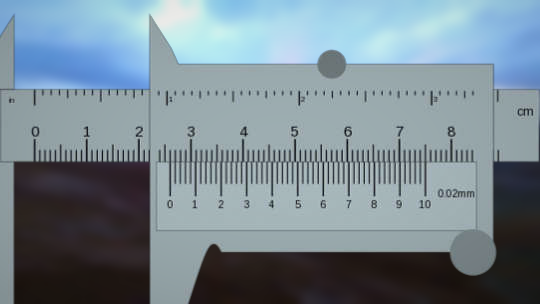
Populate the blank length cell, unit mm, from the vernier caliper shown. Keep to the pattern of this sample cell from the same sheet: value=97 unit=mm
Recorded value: value=26.0 unit=mm
